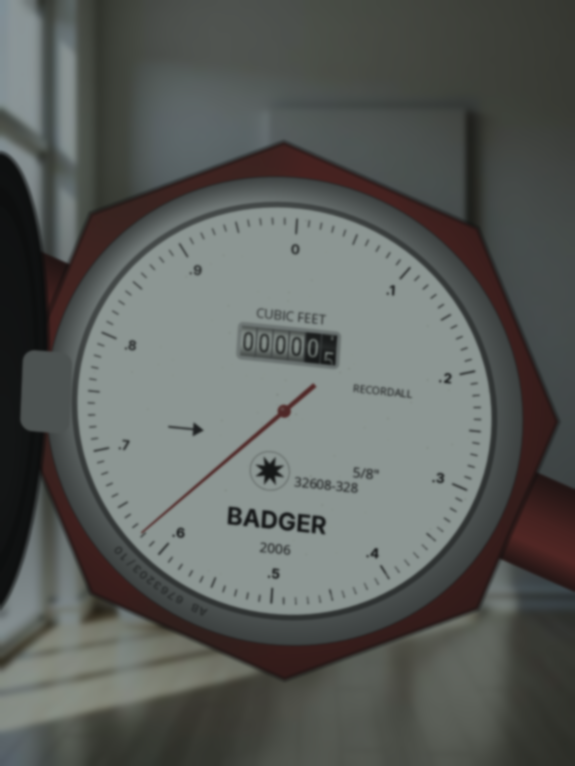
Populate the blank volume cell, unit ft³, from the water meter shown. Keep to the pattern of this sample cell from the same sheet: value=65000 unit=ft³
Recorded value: value=4.62 unit=ft³
